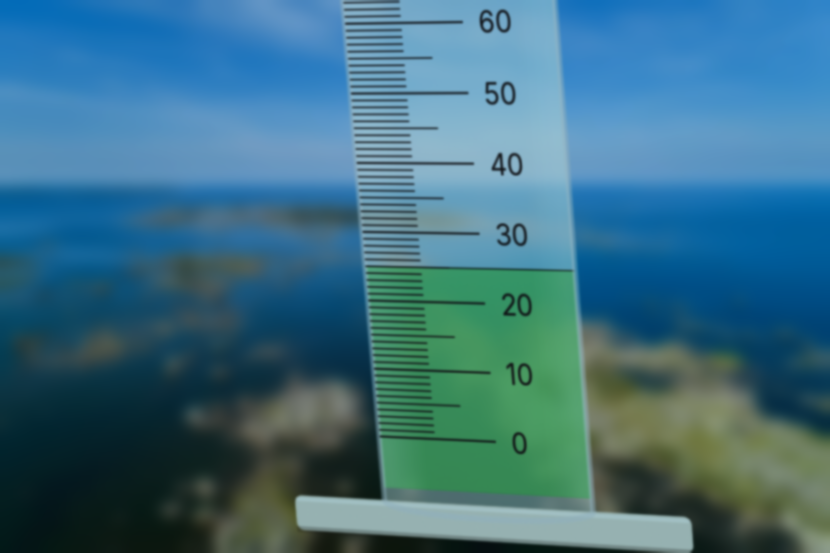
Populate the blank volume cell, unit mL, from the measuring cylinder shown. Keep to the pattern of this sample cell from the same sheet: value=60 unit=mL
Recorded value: value=25 unit=mL
